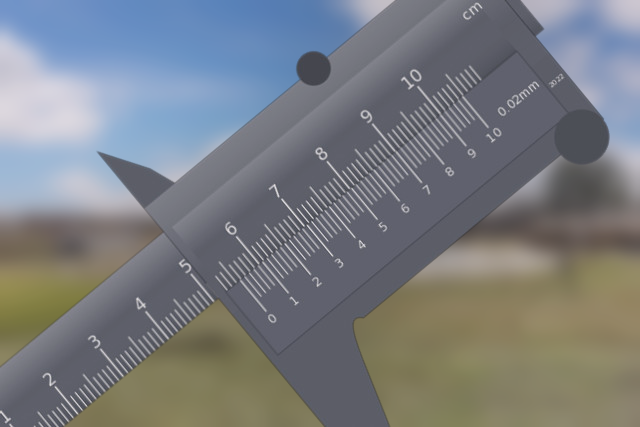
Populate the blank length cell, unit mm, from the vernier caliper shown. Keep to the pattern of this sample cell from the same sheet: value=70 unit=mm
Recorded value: value=55.8 unit=mm
